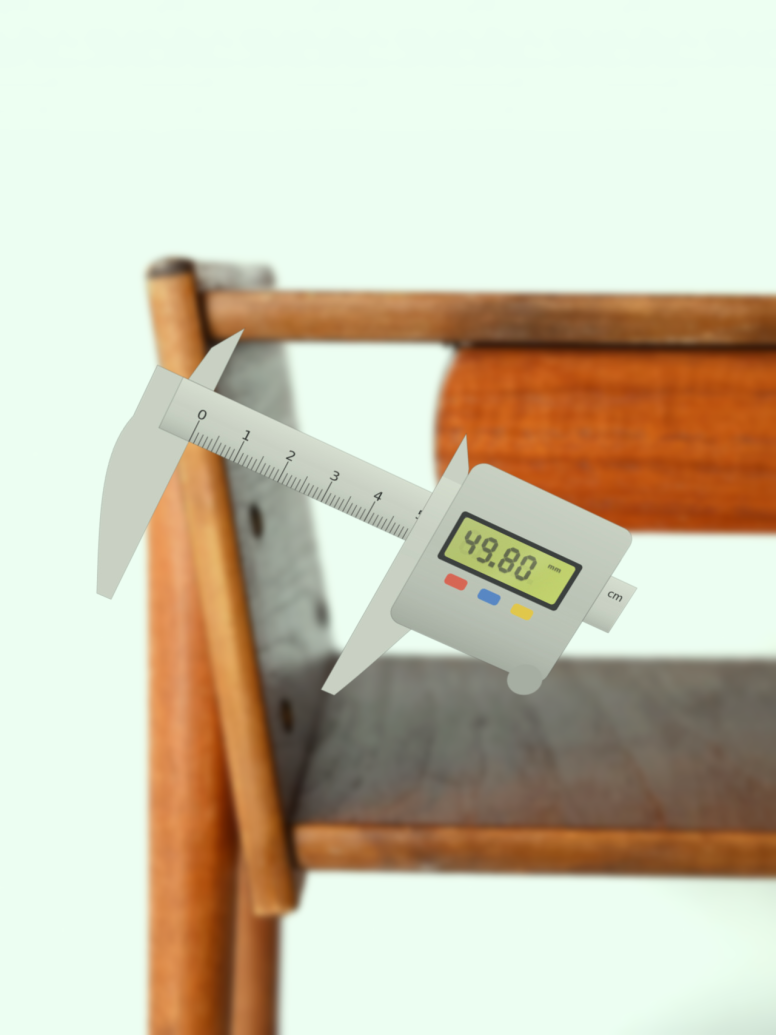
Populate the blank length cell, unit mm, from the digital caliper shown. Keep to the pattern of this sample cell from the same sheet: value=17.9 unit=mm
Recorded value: value=49.80 unit=mm
